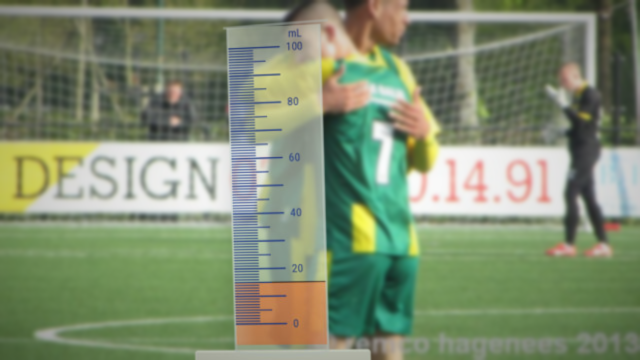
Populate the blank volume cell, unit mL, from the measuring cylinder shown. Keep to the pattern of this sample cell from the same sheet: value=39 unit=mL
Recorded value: value=15 unit=mL
